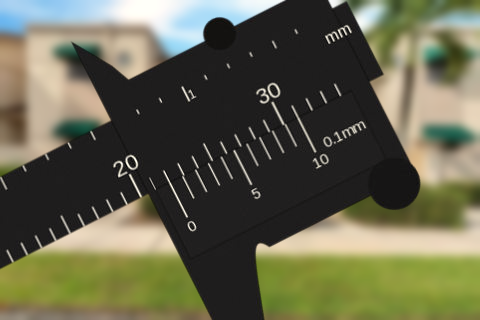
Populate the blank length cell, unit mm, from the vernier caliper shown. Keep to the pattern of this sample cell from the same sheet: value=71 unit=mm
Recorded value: value=22.0 unit=mm
